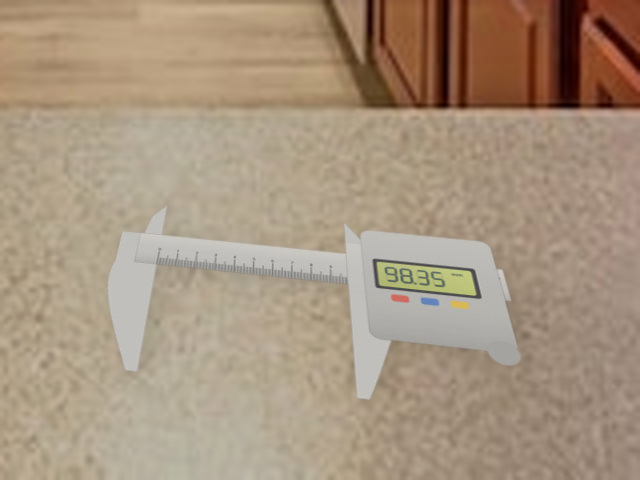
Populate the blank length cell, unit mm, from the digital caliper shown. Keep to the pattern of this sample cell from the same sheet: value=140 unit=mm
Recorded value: value=98.35 unit=mm
